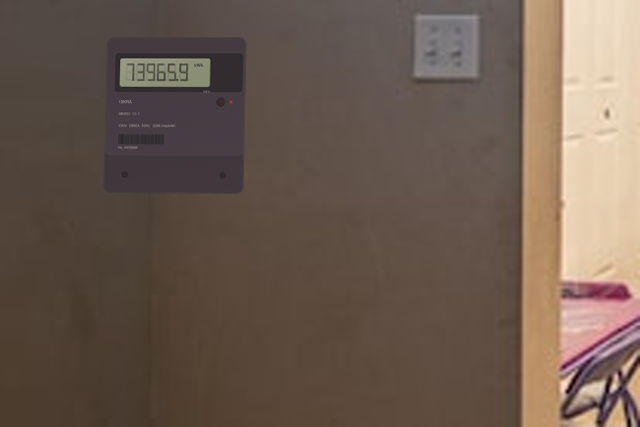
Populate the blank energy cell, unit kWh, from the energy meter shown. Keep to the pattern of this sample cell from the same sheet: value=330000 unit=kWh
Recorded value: value=73965.9 unit=kWh
